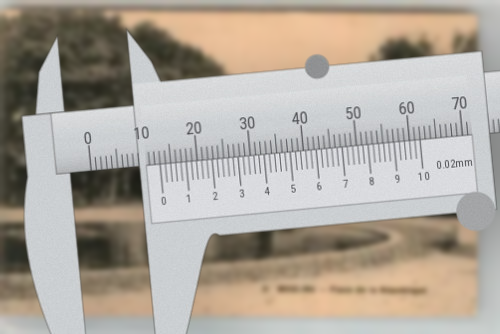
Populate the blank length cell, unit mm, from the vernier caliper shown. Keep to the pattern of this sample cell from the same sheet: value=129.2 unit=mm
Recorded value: value=13.0 unit=mm
